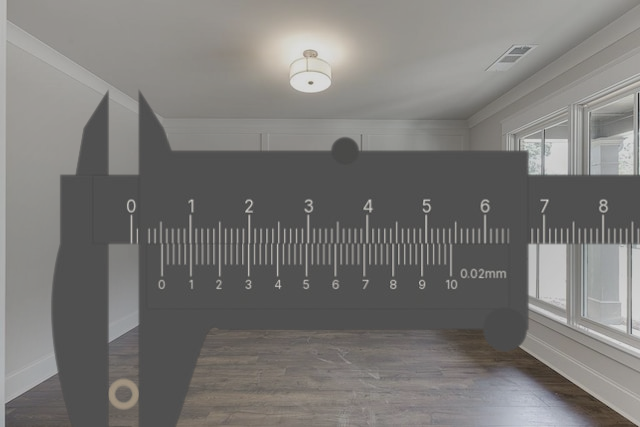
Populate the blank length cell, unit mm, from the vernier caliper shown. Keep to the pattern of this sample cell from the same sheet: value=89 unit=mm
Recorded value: value=5.2 unit=mm
